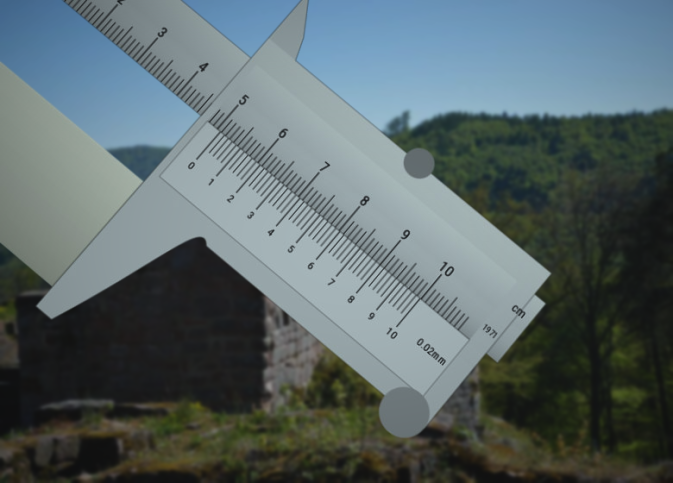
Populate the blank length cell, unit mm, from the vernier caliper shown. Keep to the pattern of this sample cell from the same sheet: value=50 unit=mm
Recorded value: value=50.8 unit=mm
